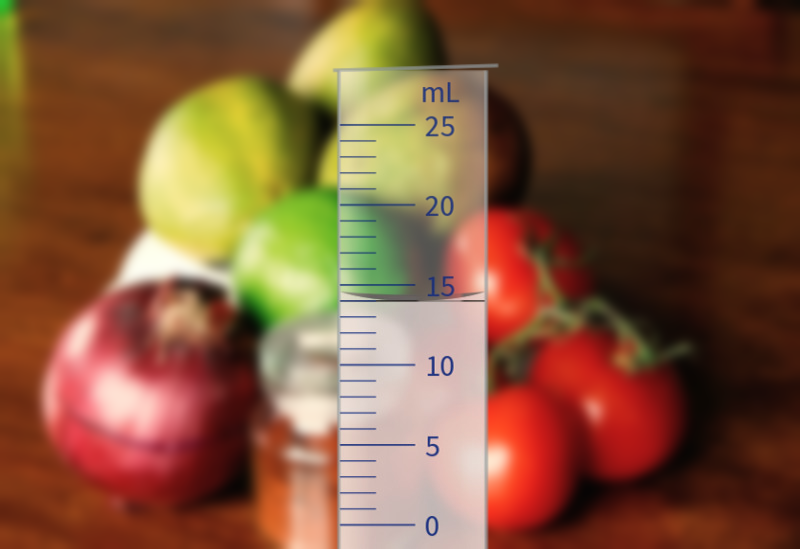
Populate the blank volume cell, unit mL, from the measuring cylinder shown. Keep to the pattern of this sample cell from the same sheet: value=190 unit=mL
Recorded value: value=14 unit=mL
